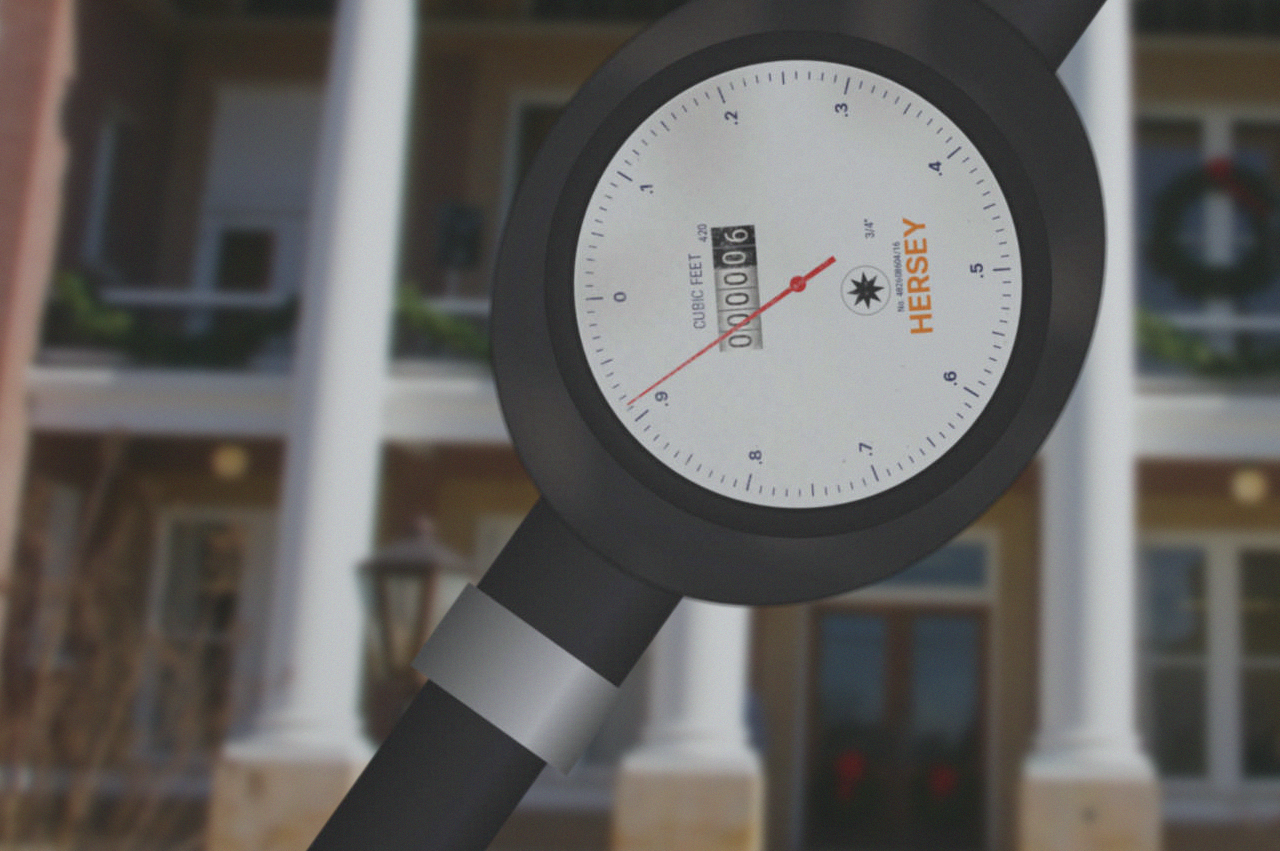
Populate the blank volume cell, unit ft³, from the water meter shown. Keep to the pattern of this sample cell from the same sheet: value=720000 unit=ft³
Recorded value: value=5.91 unit=ft³
